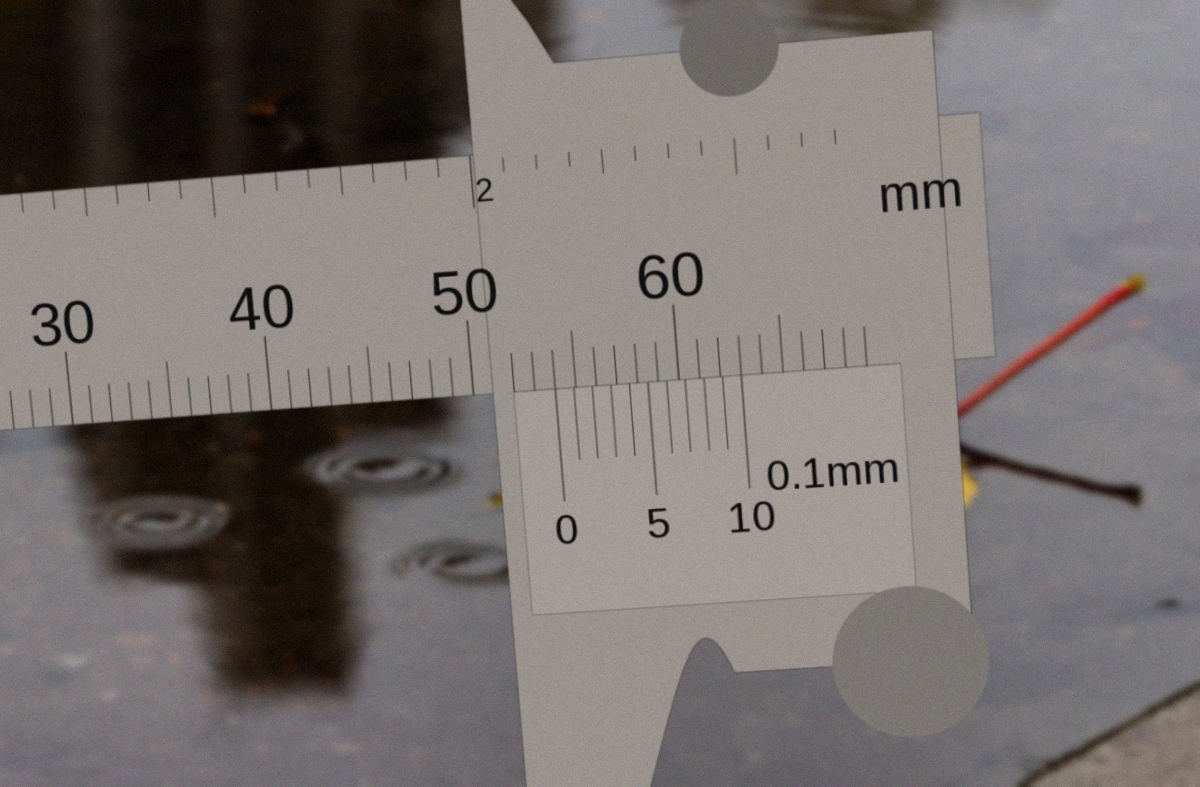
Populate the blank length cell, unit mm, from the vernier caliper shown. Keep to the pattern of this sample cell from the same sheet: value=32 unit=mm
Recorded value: value=54.0 unit=mm
